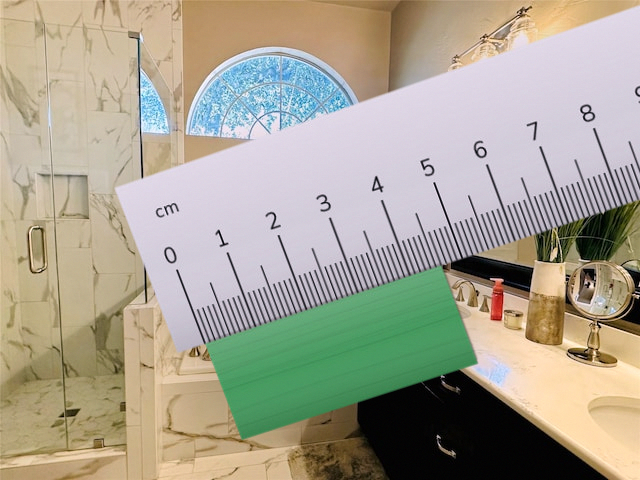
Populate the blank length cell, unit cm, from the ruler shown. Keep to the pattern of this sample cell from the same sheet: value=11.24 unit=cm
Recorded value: value=4.6 unit=cm
